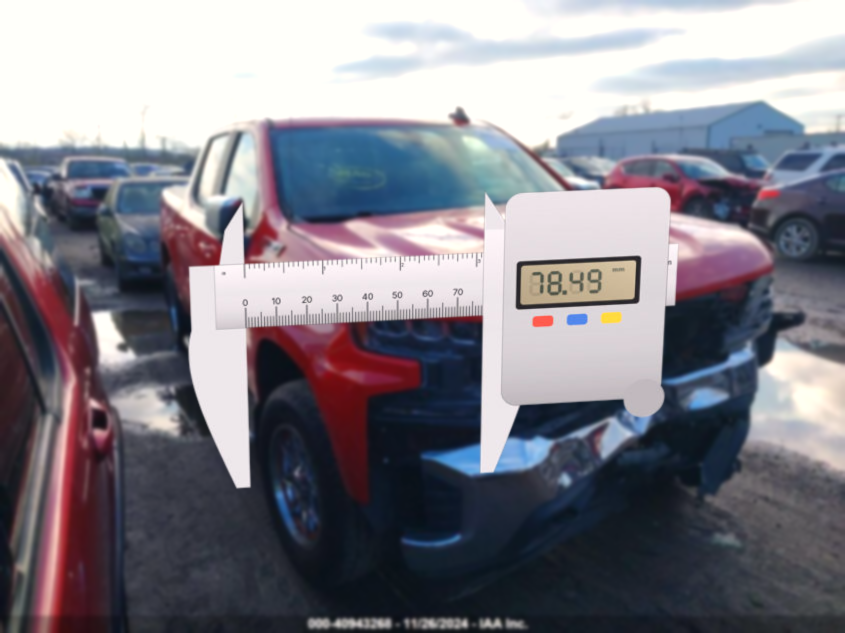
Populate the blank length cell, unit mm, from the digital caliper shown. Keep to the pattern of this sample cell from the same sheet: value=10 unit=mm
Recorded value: value=78.49 unit=mm
